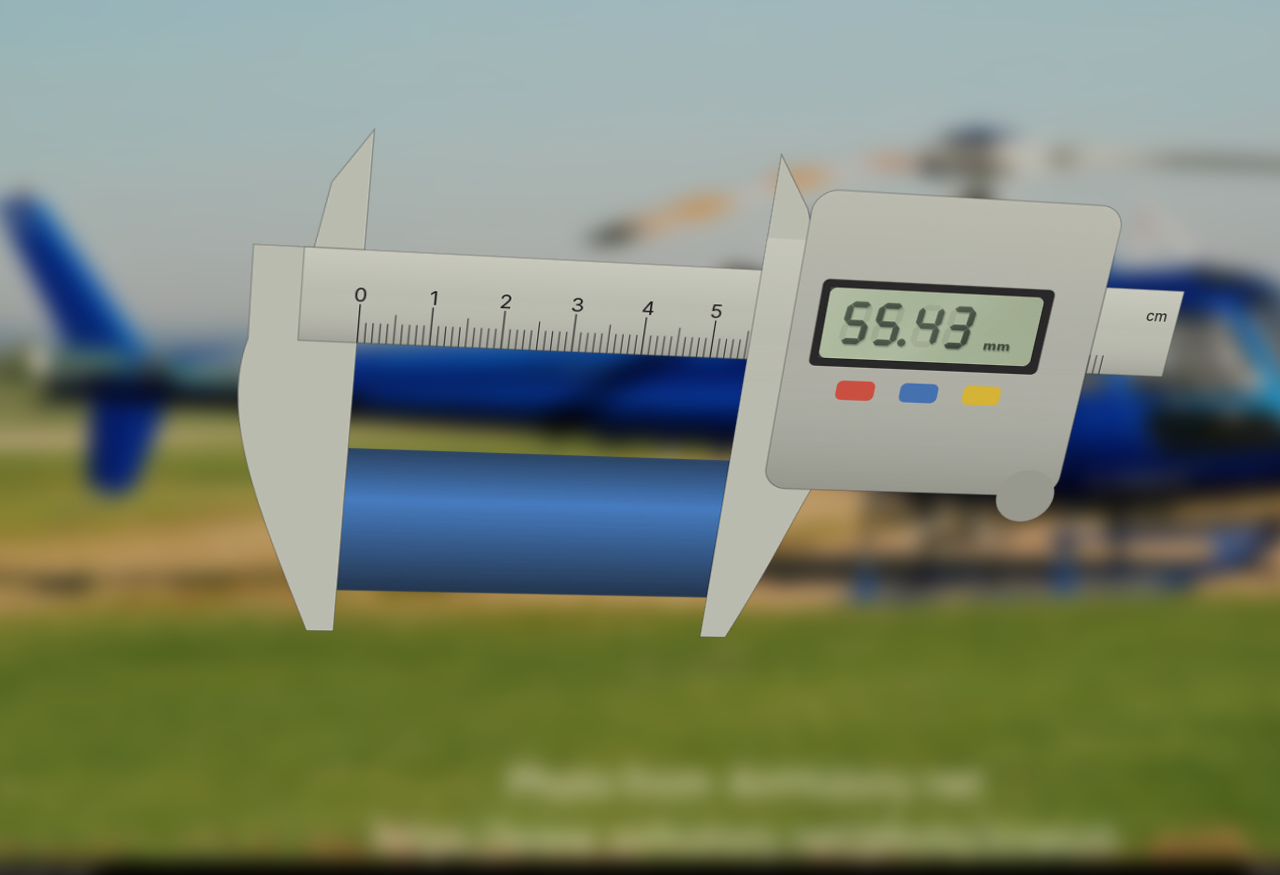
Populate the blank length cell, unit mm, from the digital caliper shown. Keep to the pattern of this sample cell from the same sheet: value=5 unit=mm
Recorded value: value=55.43 unit=mm
